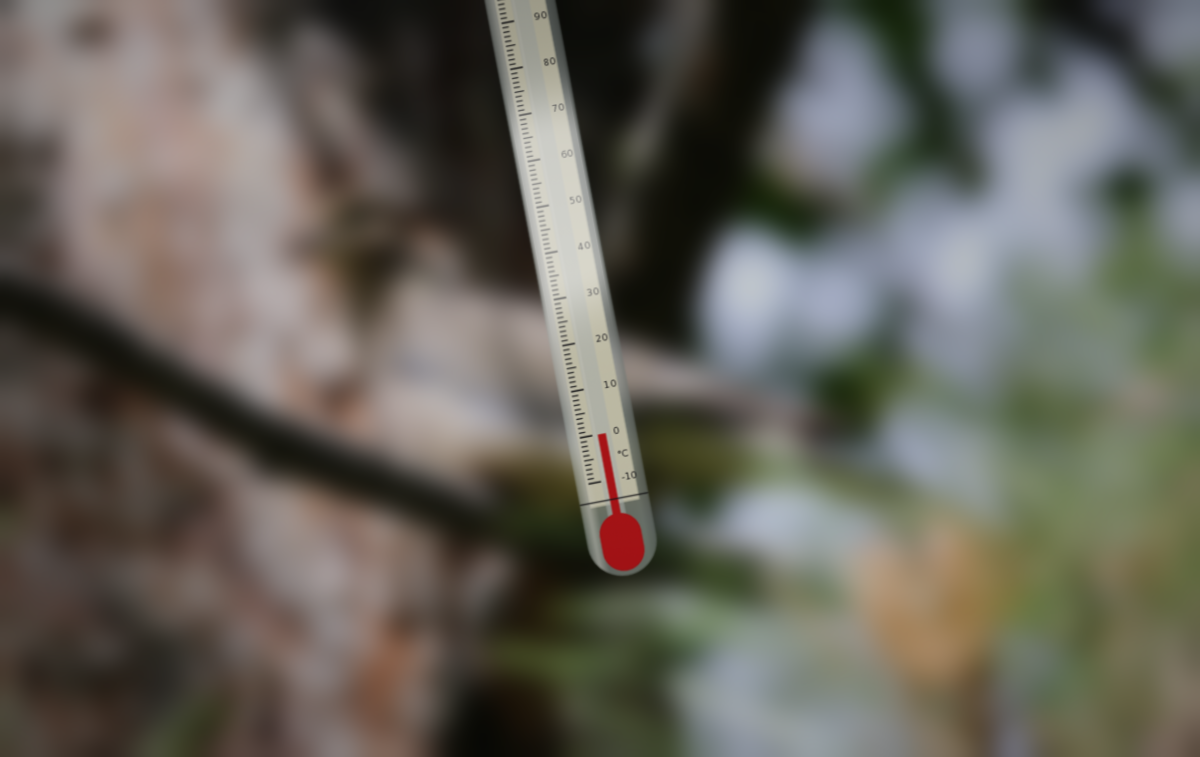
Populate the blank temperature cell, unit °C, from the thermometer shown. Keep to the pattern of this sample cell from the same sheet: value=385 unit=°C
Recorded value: value=0 unit=°C
